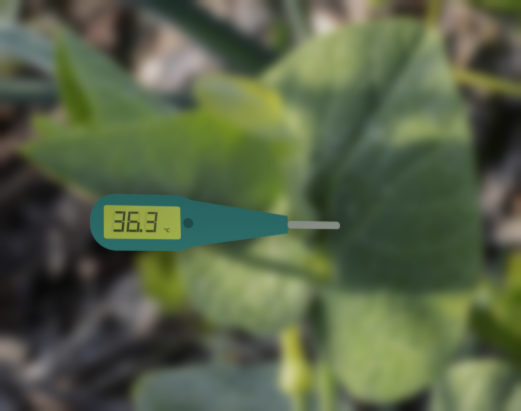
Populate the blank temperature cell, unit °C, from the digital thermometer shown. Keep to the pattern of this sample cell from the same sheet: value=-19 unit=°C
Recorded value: value=36.3 unit=°C
